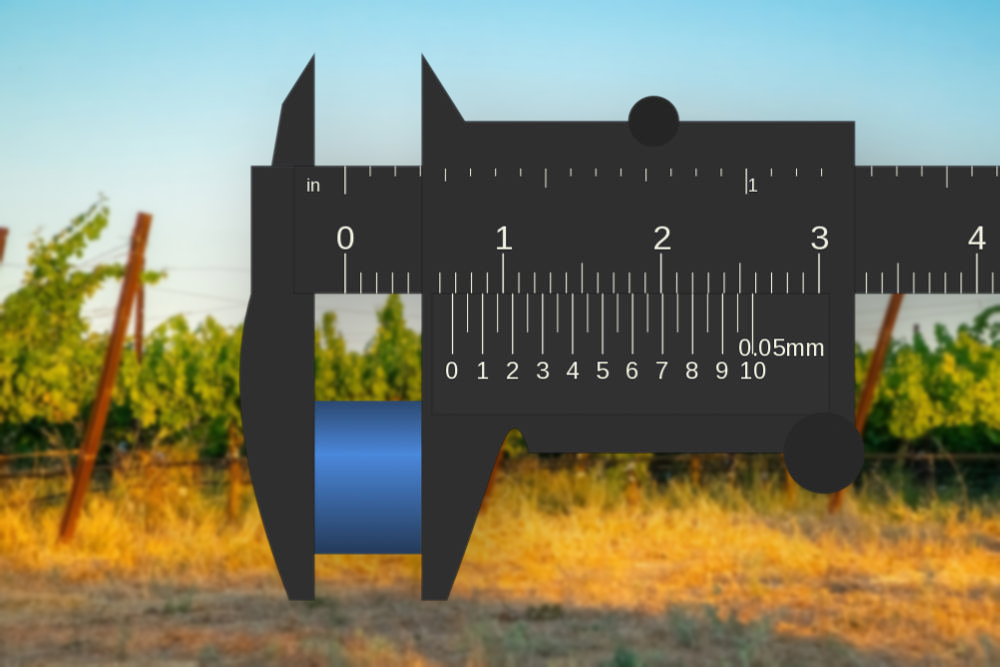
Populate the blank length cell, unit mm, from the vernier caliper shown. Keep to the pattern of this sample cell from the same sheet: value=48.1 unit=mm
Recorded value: value=6.8 unit=mm
